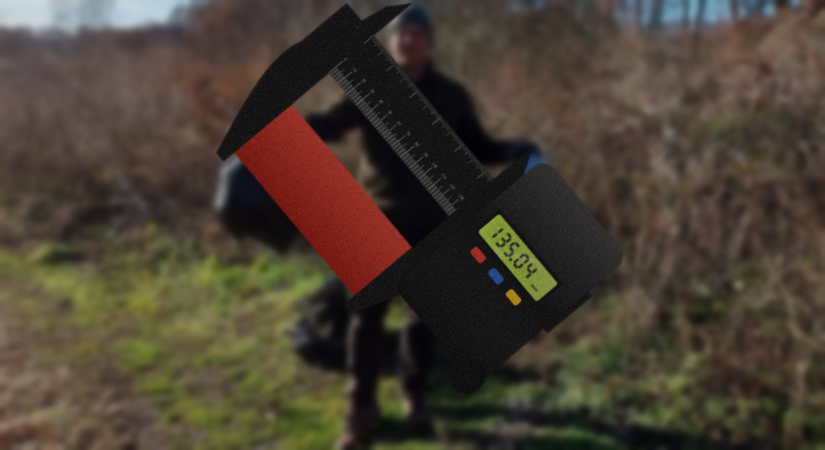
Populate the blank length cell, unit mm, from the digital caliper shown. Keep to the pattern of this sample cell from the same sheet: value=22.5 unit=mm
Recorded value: value=135.04 unit=mm
